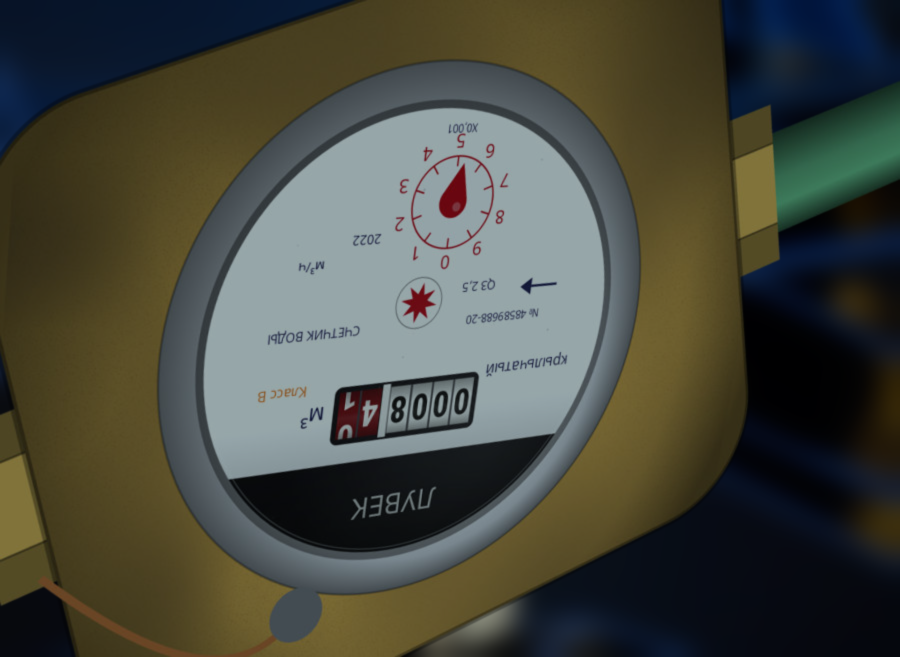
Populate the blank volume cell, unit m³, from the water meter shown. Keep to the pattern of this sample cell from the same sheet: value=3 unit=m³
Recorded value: value=8.405 unit=m³
